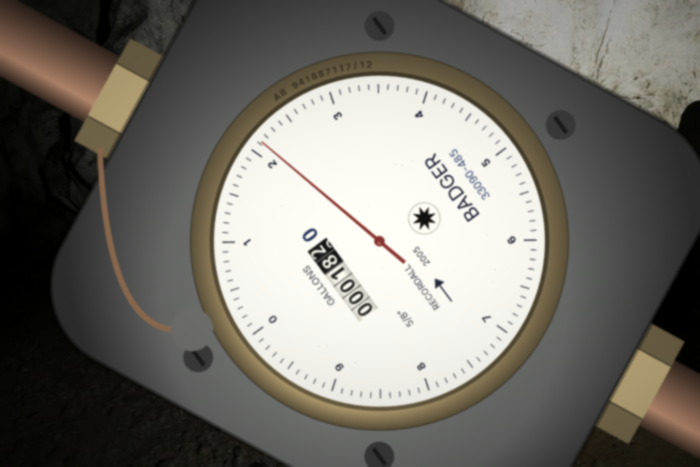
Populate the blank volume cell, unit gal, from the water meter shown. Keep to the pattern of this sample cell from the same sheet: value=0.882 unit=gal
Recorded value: value=1822.1 unit=gal
